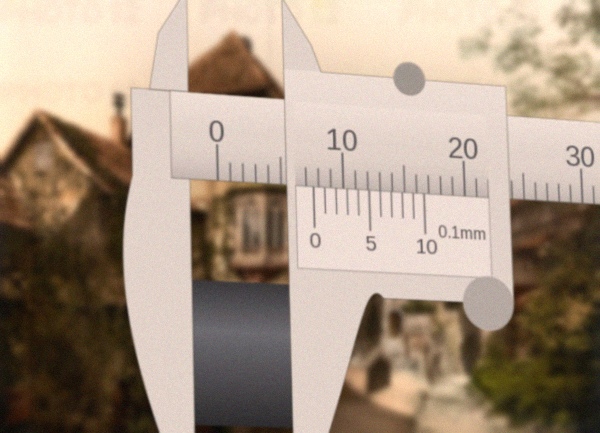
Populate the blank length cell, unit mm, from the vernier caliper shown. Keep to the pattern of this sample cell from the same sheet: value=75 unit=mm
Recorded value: value=7.6 unit=mm
